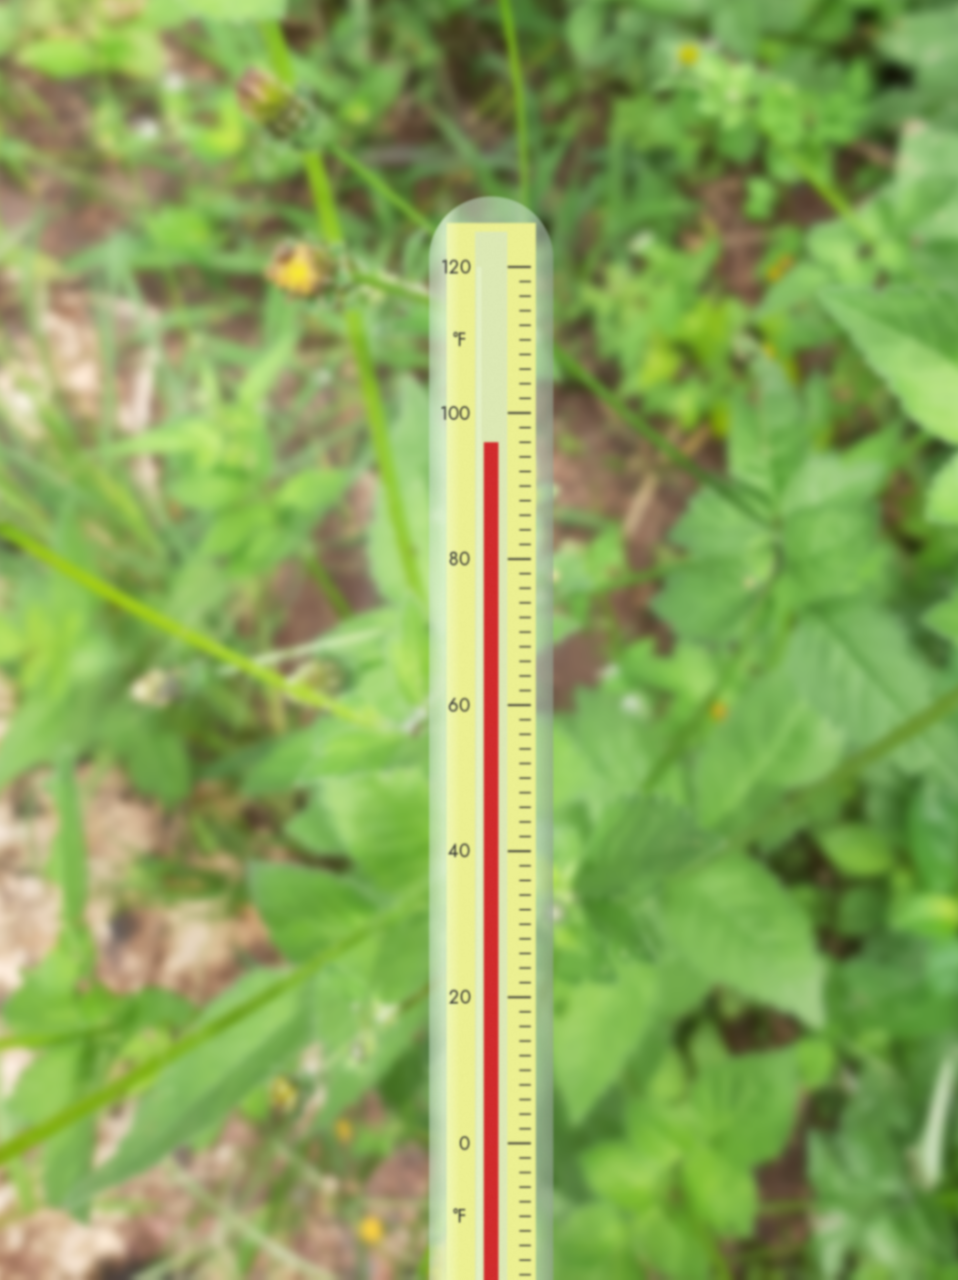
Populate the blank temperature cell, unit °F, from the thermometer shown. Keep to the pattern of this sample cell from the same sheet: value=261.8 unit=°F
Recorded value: value=96 unit=°F
